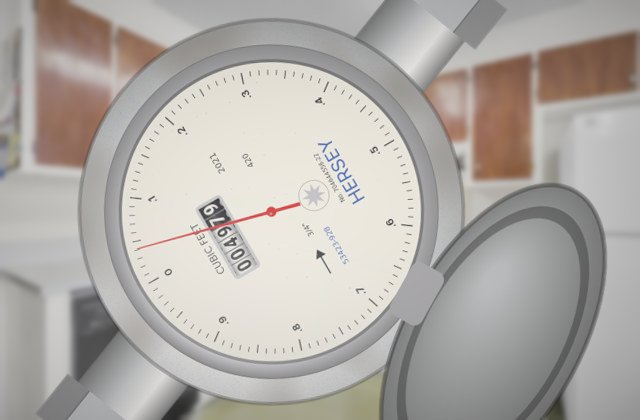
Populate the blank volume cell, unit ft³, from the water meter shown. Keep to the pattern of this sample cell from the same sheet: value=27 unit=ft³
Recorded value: value=4979.04 unit=ft³
